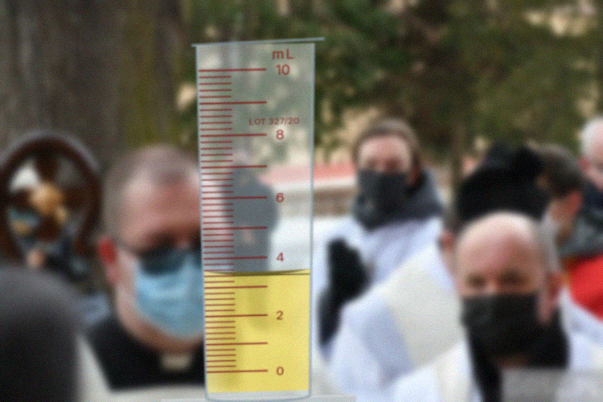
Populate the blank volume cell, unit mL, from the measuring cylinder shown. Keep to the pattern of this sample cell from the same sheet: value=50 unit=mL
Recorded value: value=3.4 unit=mL
